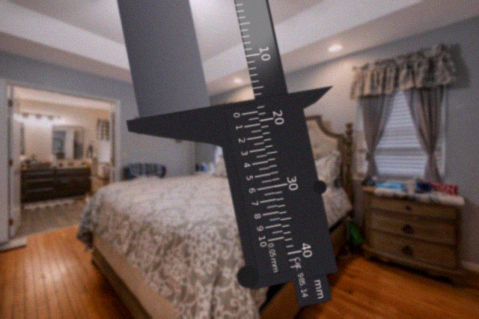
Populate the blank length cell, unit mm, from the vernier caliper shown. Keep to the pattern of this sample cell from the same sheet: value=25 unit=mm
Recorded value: value=18.6 unit=mm
